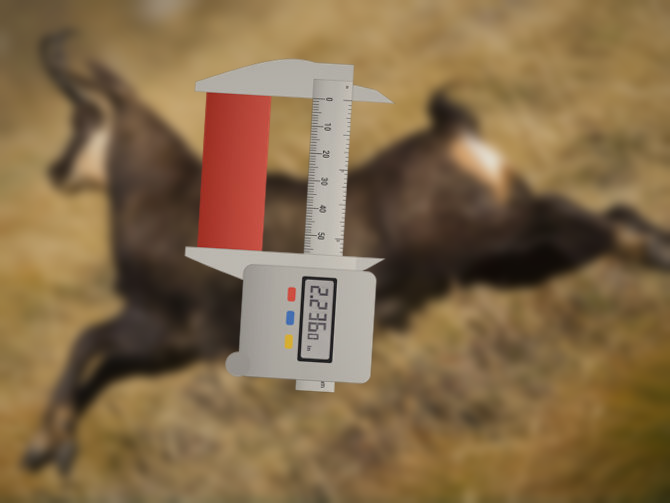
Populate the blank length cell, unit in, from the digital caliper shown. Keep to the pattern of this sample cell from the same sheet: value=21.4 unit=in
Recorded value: value=2.2360 unit=in
